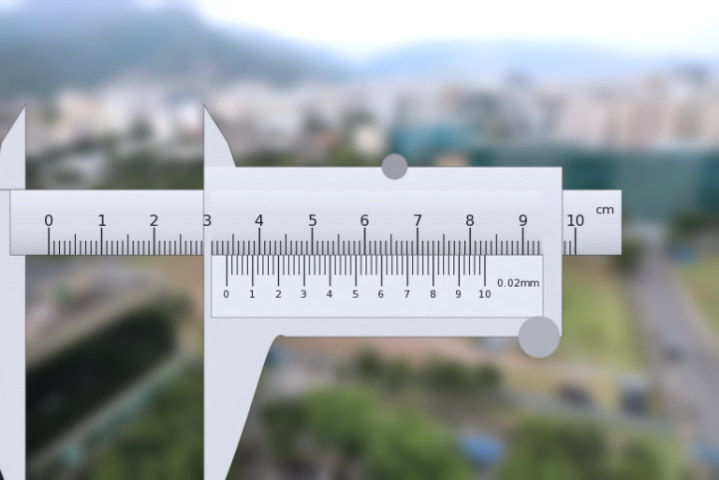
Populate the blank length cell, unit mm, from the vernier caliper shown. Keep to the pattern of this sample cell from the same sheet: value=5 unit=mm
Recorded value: value=33.8 unit=mm
